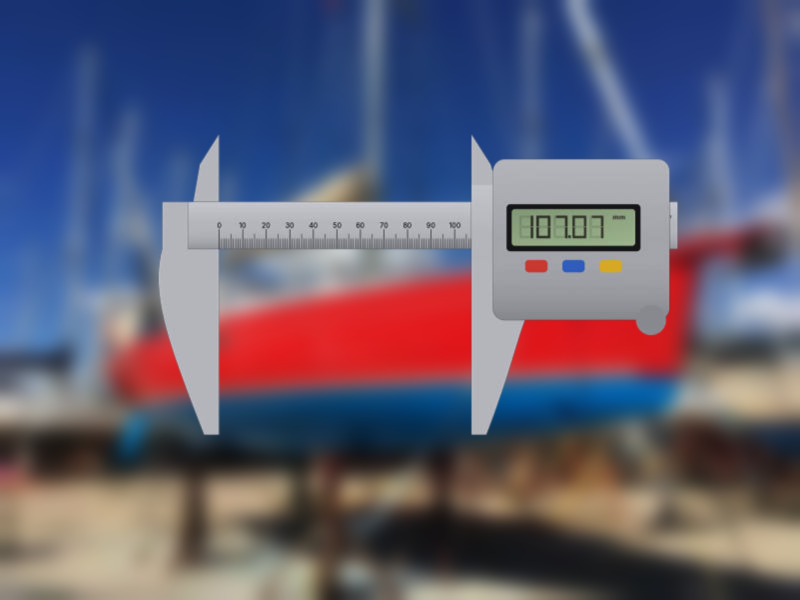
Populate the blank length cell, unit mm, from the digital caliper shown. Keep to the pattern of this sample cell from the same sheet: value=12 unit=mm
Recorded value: value=107.07 unit=mm
